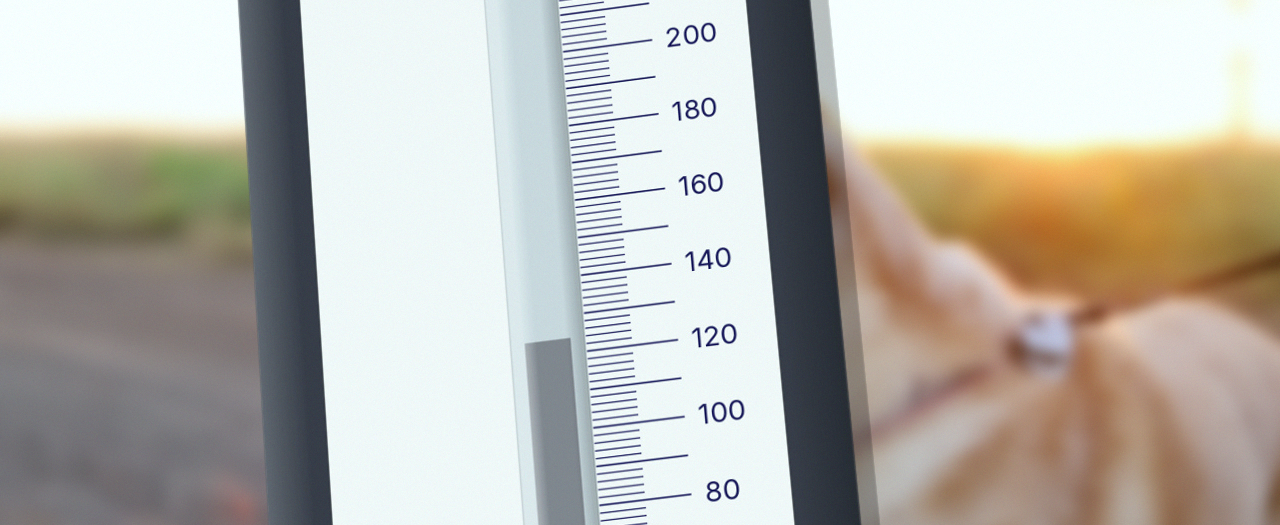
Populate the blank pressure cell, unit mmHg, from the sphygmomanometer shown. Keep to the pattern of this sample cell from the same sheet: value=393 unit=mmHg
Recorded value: value=124 unit=mmHg
